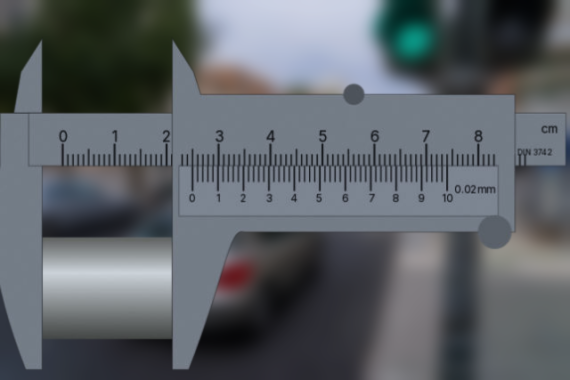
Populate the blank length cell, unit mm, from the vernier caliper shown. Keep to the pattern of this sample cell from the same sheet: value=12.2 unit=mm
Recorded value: value=25.0 unit=mm
